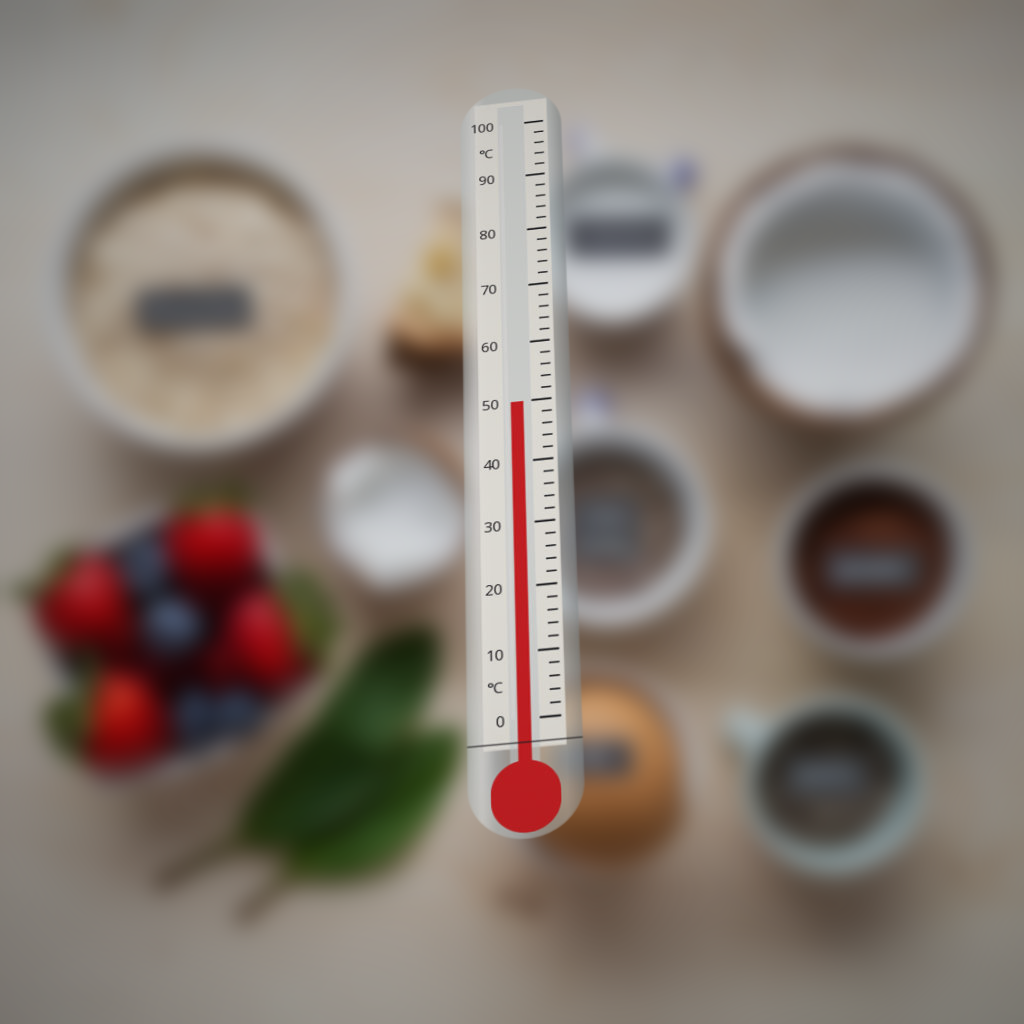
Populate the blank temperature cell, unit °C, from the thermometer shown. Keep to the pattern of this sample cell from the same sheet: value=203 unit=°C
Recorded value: value=50 unit=°C
